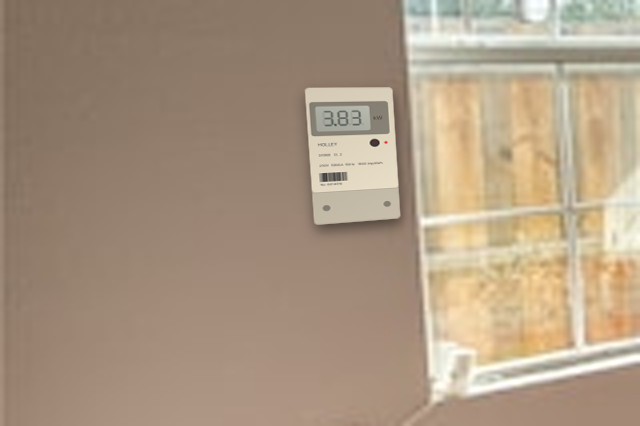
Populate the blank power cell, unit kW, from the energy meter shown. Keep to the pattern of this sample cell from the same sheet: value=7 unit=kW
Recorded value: value=3.83 unit=kW
